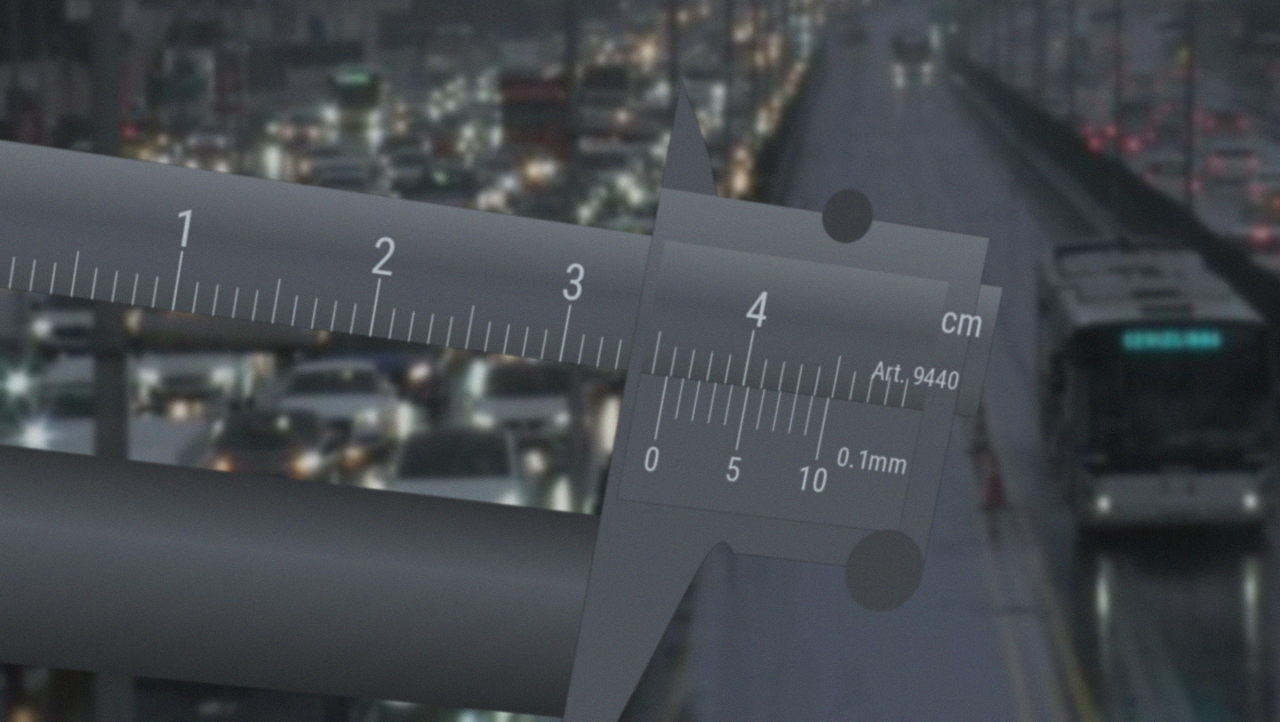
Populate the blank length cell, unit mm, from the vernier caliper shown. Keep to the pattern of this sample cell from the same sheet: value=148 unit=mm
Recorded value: value=35.8 unit=mm
